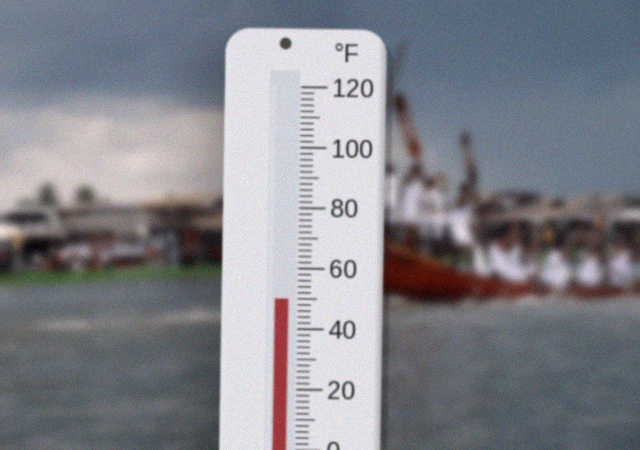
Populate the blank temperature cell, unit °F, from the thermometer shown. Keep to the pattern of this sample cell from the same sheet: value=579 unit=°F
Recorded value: value=50 unit=°F
